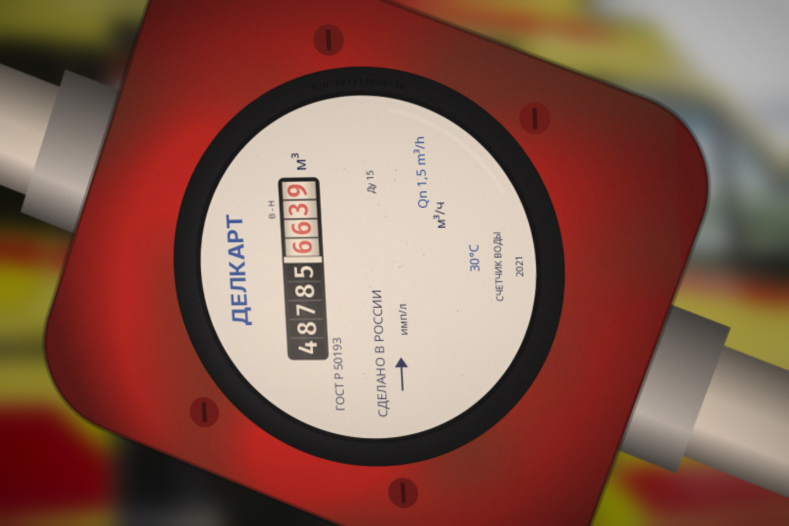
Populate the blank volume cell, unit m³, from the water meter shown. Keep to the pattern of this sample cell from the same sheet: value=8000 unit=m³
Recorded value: value=48785.6639 unit=m³
